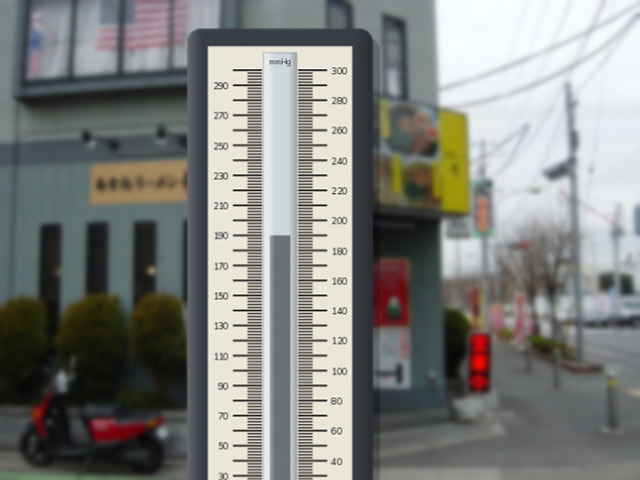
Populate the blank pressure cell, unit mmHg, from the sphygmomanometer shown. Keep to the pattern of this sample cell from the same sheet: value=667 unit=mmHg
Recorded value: value=190 unit=mmHg
